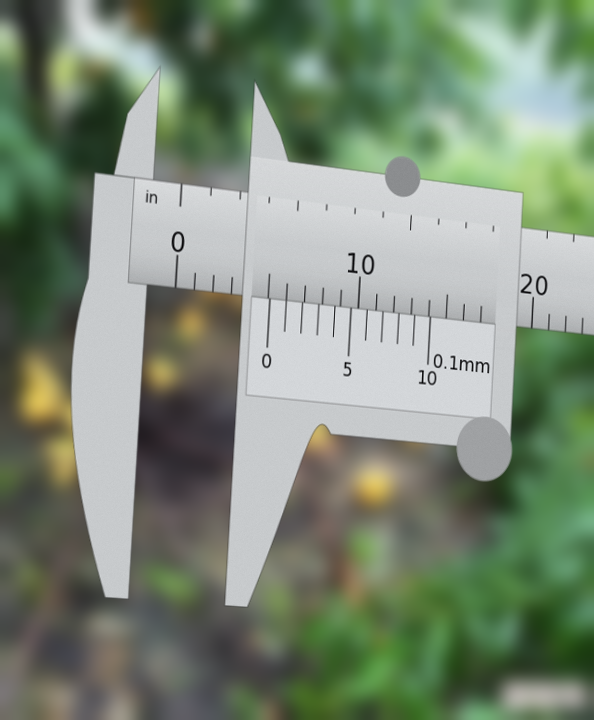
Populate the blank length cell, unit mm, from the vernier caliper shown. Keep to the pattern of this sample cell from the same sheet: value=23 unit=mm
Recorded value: value=5.1 unit=mm
